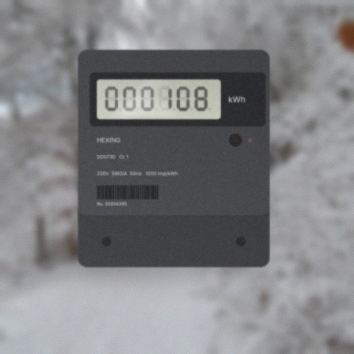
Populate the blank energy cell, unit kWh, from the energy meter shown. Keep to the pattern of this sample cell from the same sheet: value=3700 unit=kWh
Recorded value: value=108 unit=kWh
